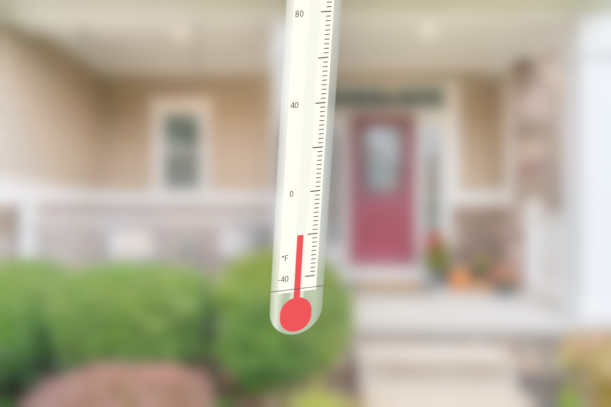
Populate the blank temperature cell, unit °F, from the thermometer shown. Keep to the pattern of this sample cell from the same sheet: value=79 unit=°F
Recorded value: value=-20 unit=°F
